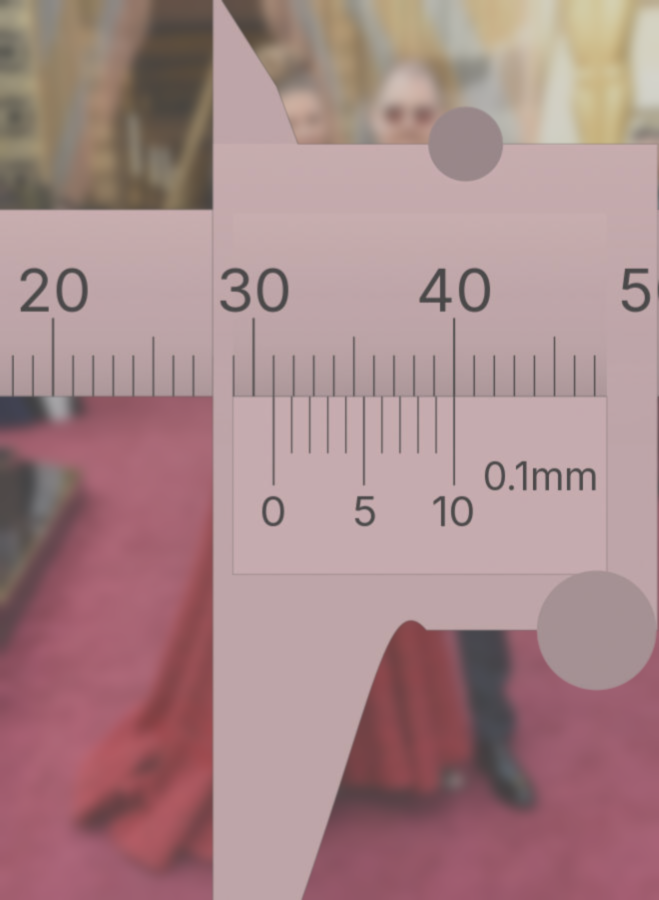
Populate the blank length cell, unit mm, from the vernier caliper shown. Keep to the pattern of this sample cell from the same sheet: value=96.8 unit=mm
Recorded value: value=31.0 unit=mm
